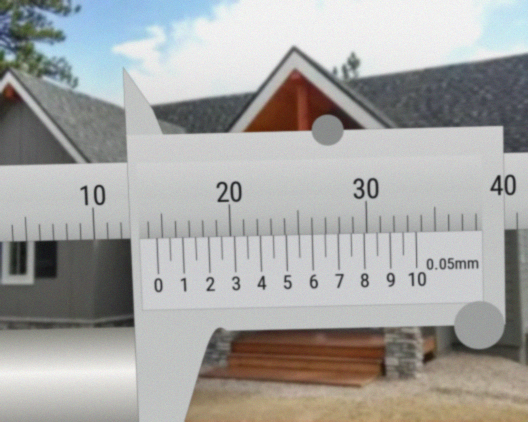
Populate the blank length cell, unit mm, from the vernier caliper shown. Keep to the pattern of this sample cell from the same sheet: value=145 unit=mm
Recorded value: value=14.6 unit=mm
